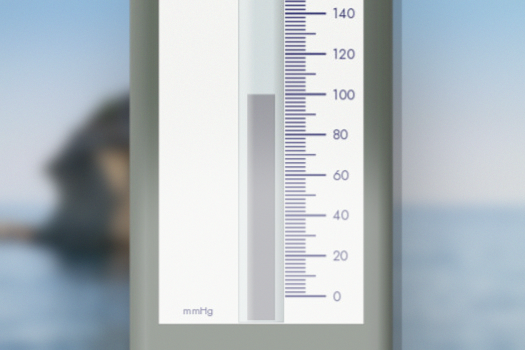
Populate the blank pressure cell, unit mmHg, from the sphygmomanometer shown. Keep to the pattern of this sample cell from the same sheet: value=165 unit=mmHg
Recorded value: value=100 unit=mmHg
